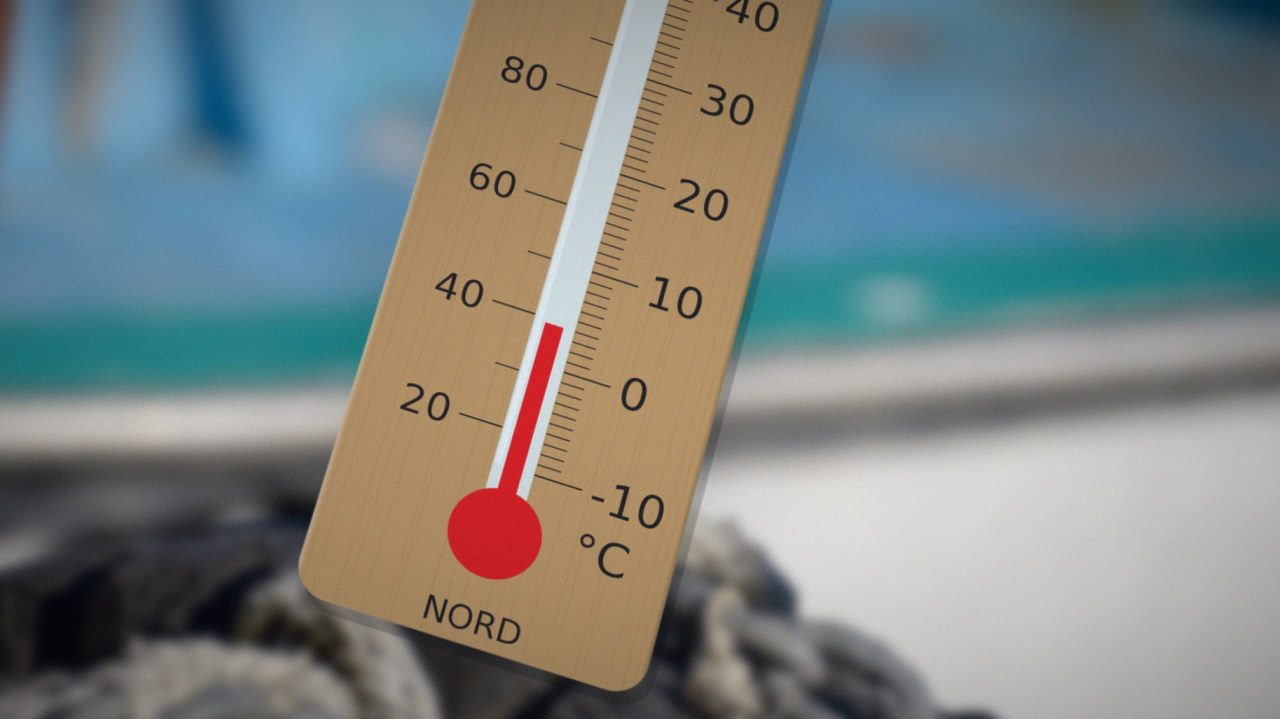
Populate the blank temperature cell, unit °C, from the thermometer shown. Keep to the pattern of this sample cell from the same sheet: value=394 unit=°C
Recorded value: value=4 unit=°C
